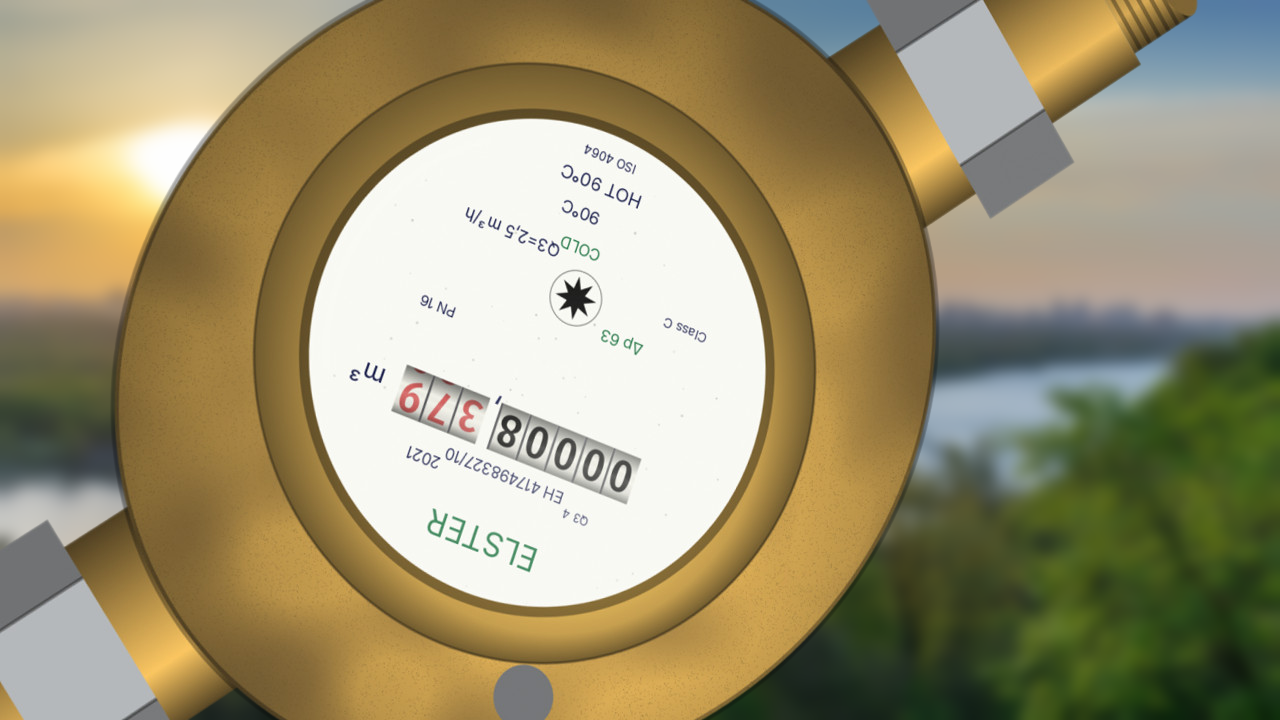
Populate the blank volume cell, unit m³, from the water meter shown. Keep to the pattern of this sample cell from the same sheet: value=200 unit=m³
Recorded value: value=8.379 unit=m³
